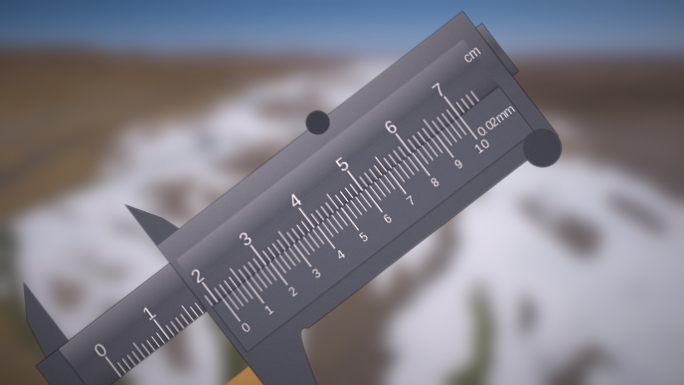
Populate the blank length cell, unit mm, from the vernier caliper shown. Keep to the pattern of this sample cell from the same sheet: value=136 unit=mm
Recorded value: value=21.0 unit=mm
